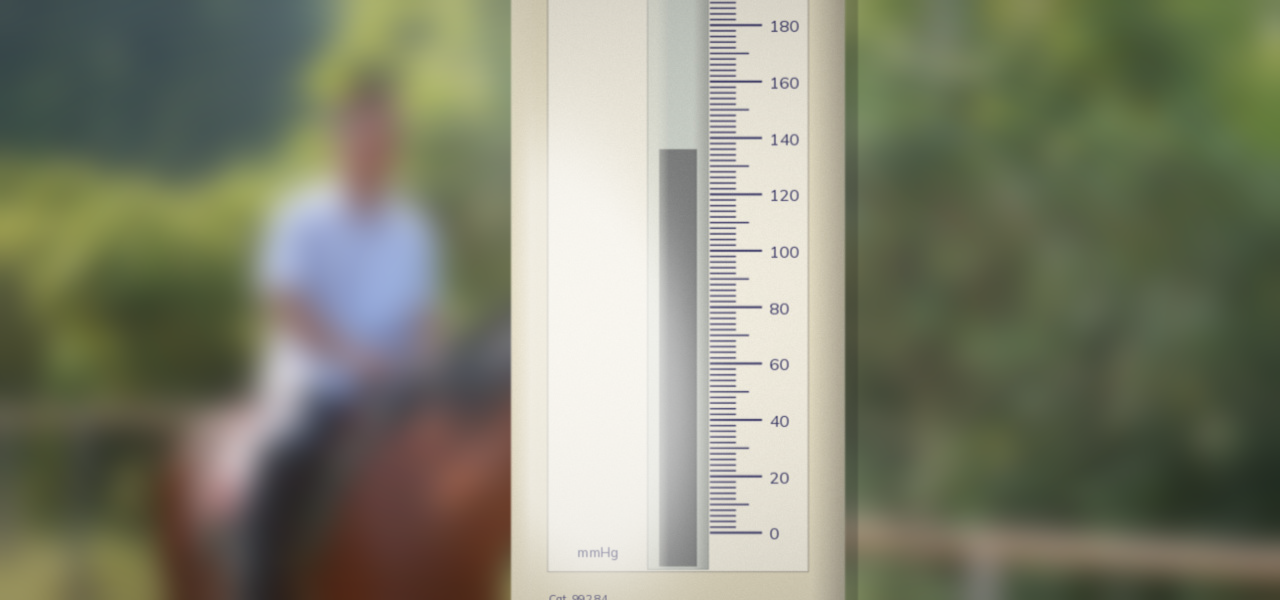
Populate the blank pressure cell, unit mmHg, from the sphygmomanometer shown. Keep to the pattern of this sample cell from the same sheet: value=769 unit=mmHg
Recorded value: value=136 unit=mmHg
